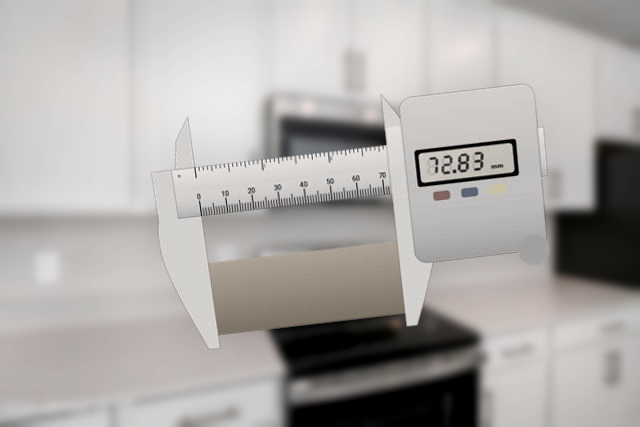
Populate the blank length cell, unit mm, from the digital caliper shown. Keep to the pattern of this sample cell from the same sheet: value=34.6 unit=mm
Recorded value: value=72.83 unit=mm
